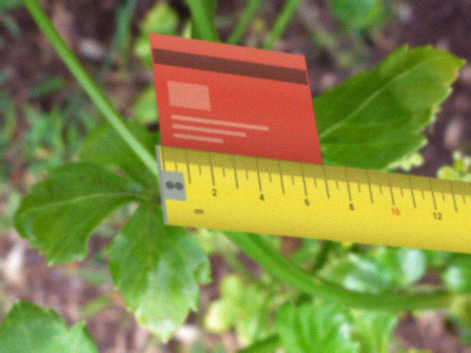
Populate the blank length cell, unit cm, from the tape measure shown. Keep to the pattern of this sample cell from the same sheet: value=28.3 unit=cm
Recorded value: value=7 unit=cm
